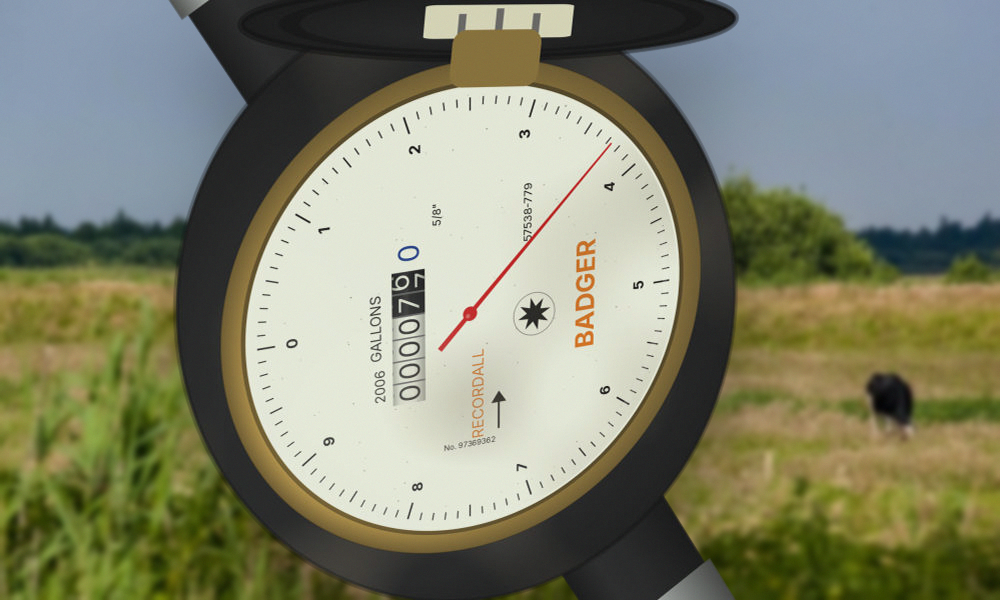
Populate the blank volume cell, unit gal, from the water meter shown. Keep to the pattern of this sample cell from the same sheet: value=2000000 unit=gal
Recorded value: value=763.7 unit=gal
